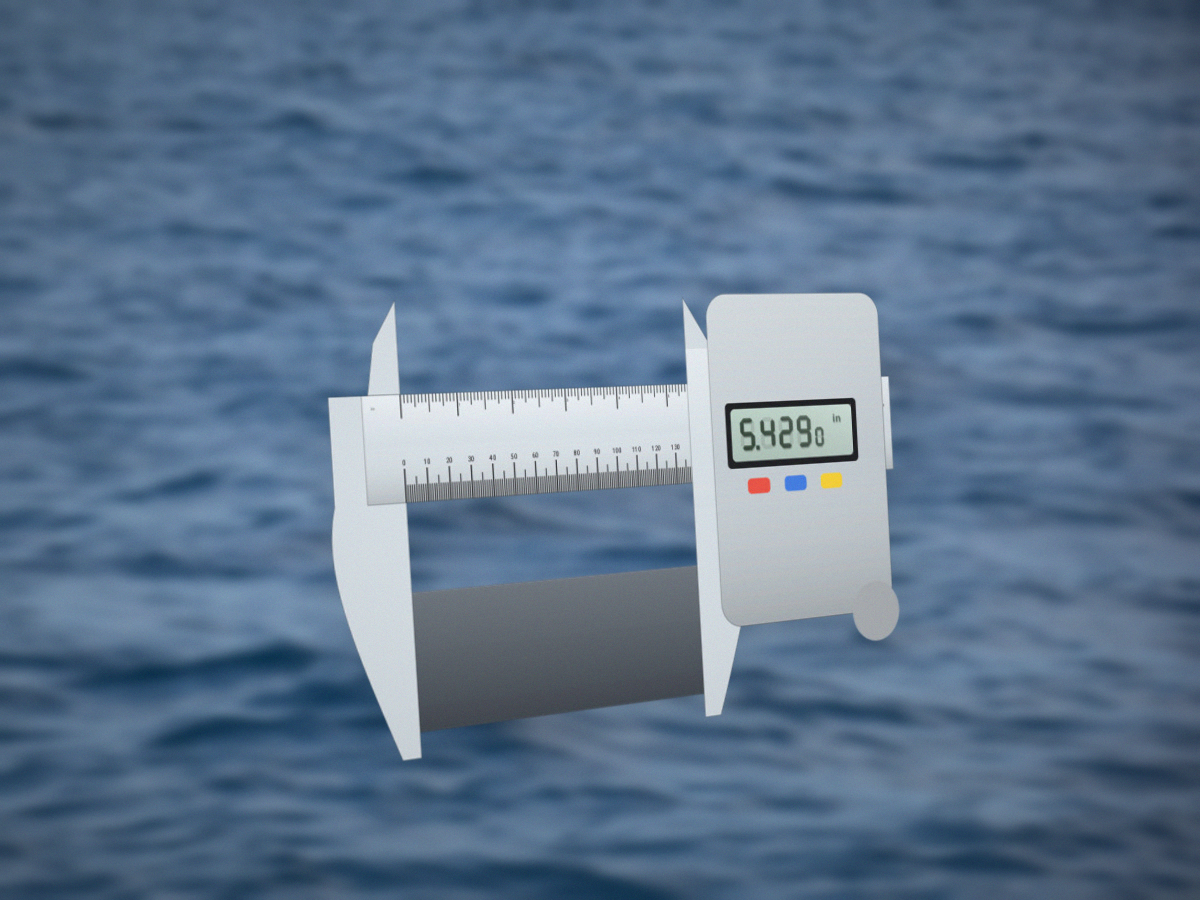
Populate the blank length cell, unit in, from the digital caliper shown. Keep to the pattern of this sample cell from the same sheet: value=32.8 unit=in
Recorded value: value=5.4290 unit=in
